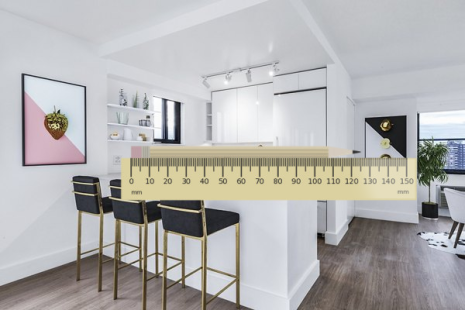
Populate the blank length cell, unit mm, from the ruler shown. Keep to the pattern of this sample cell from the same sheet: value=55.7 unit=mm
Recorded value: value=125 unit=mm
